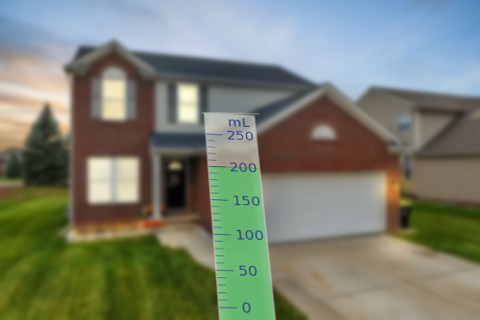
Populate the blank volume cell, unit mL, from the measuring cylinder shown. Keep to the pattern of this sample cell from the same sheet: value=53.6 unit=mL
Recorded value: value=200 unit=mL
